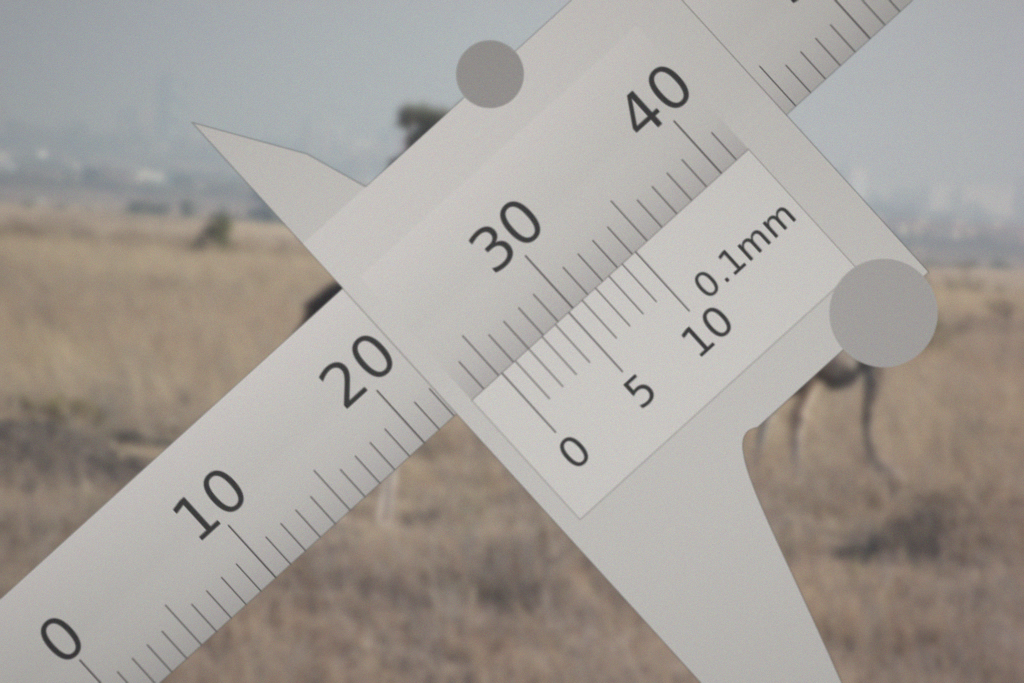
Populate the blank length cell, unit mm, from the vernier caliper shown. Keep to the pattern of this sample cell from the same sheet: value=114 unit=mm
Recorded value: value=25.2 unit=mm
